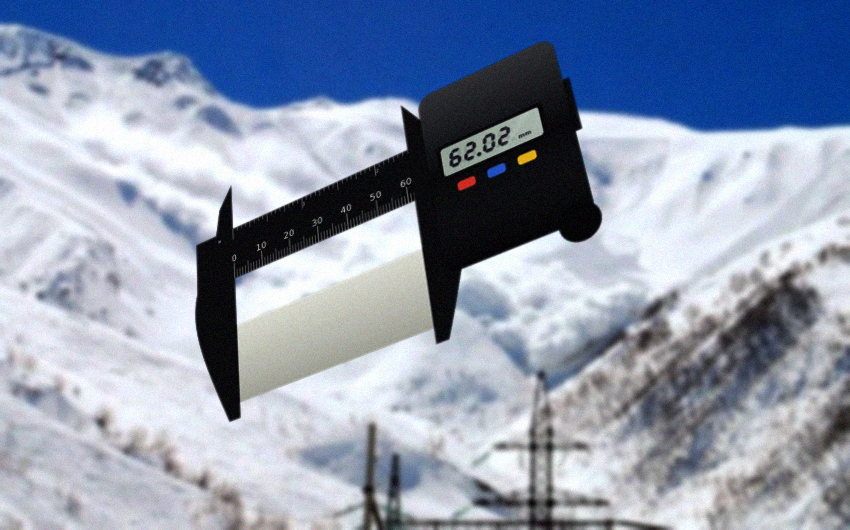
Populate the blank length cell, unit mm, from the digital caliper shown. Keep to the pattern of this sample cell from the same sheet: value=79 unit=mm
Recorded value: value=62.02 unit=mm
